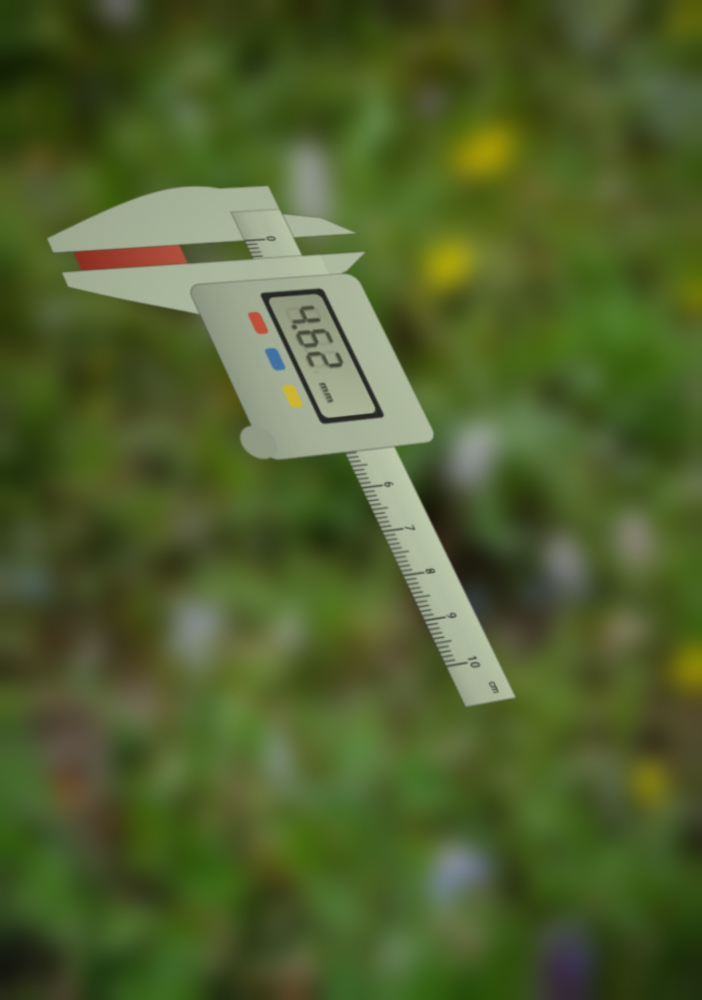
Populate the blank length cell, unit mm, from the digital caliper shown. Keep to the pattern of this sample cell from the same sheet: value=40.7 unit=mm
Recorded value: value=4.62 unit=mm
